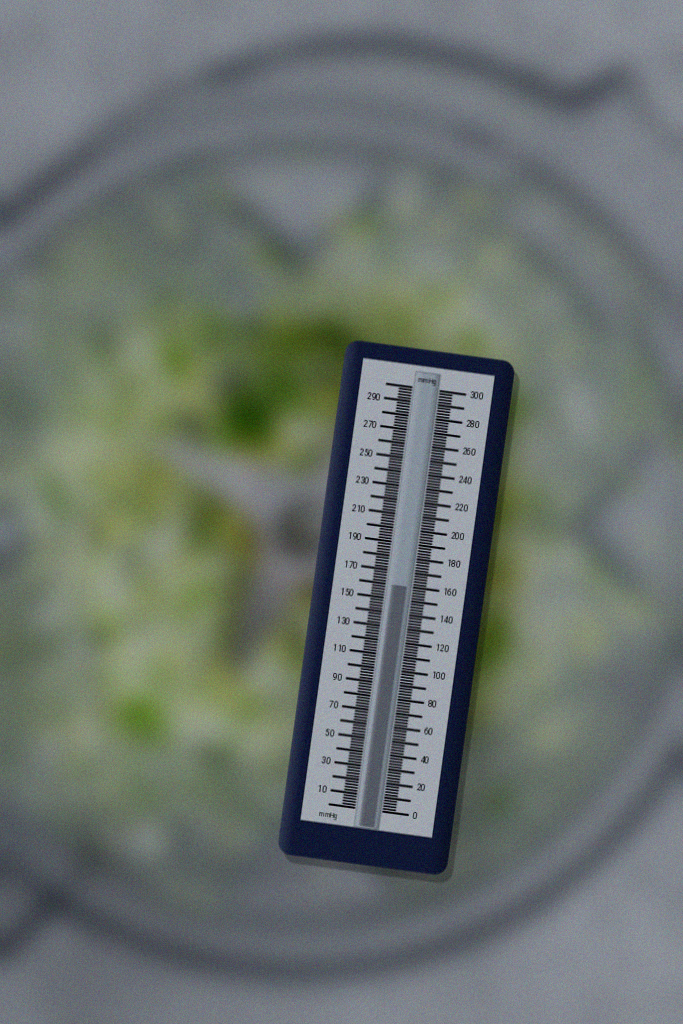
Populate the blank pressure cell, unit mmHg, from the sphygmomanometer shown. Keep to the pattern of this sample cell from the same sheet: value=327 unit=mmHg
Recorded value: value=160 unit=mmHg
